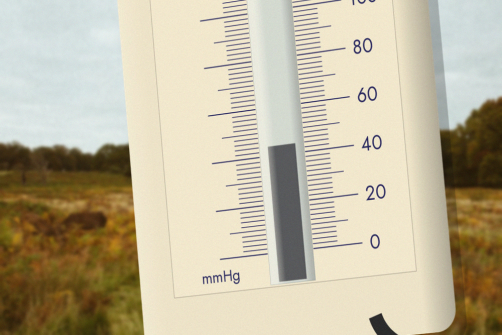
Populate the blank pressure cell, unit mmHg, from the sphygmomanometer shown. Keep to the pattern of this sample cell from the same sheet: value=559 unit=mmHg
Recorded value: value=44 unit=mmHg
